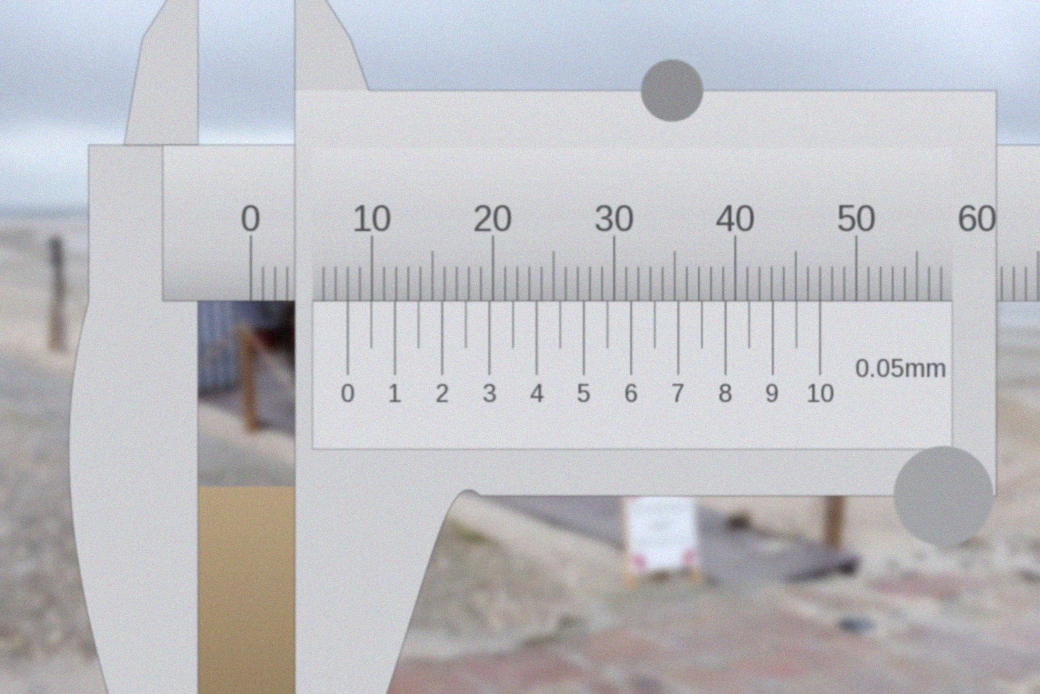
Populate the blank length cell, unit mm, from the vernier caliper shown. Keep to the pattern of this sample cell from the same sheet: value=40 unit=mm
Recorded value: value=8.0 unit=mm
